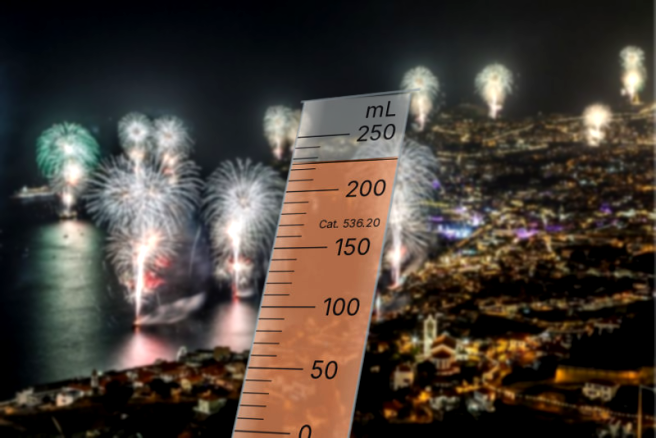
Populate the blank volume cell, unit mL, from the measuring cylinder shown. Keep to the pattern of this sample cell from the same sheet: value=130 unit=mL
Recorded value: value=225 unit=mL
